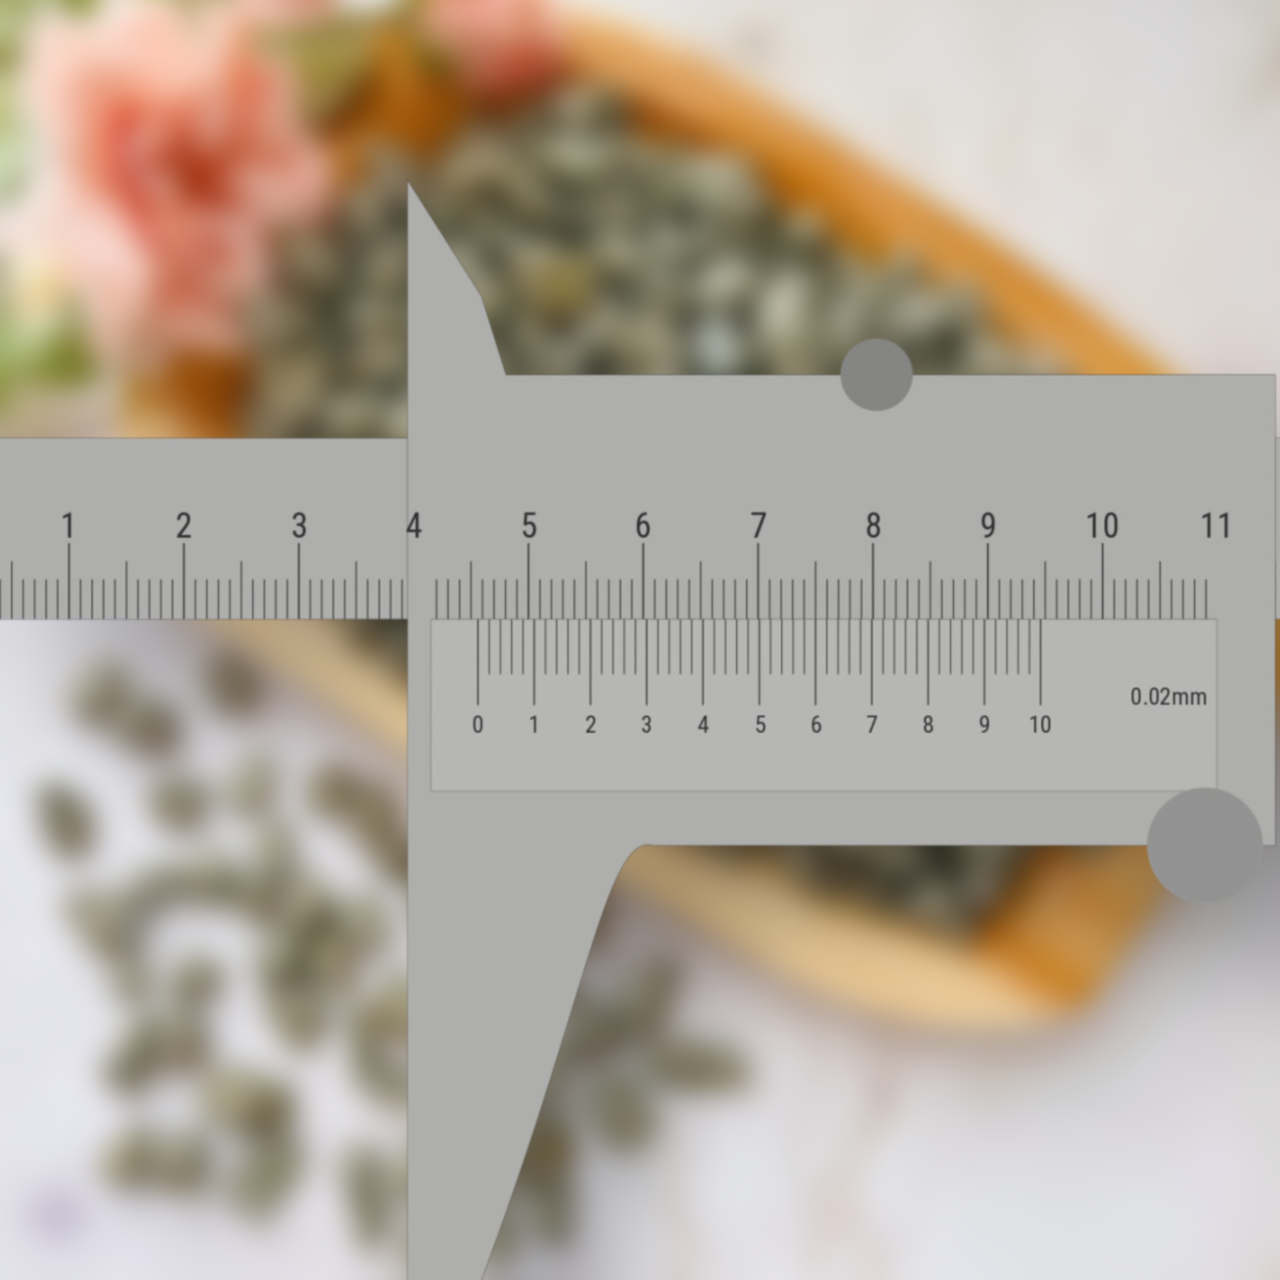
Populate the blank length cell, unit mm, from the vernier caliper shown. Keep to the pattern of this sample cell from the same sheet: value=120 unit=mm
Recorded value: value=45.6 unit=mm
